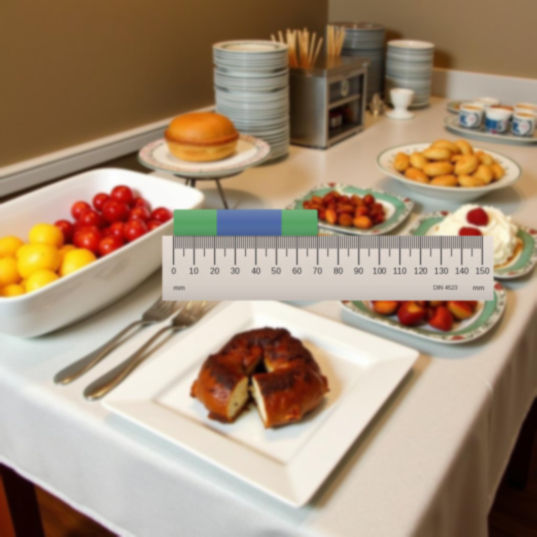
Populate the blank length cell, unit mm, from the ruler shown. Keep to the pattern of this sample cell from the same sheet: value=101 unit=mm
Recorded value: value=70 unit=mm
